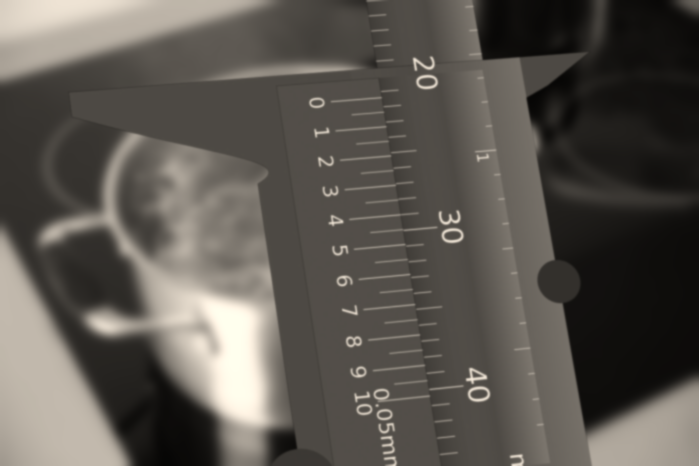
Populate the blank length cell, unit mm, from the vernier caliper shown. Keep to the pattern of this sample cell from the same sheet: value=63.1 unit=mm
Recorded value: value=21.4 unit=mm
